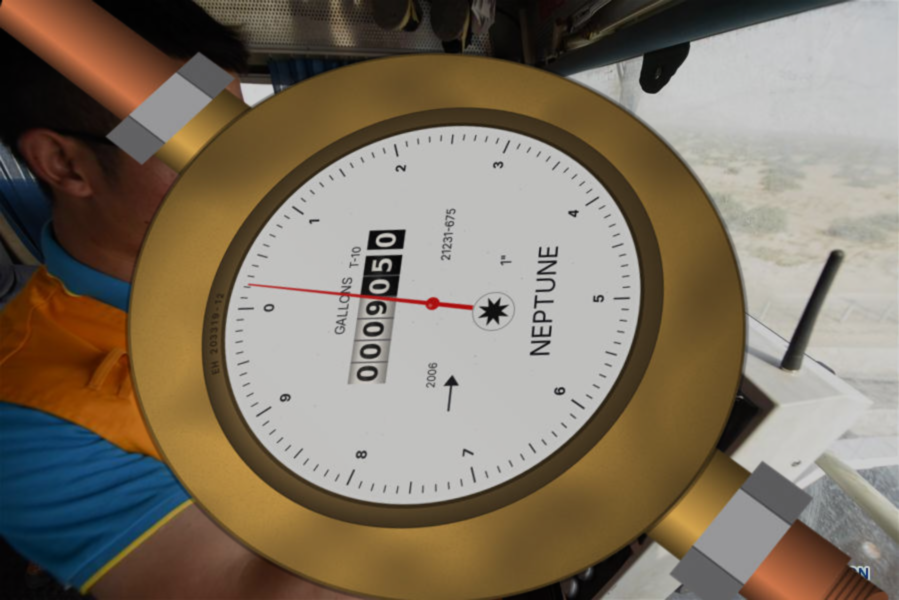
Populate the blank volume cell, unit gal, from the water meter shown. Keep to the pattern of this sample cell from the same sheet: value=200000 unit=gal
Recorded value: value=9050.2 unit=gal
